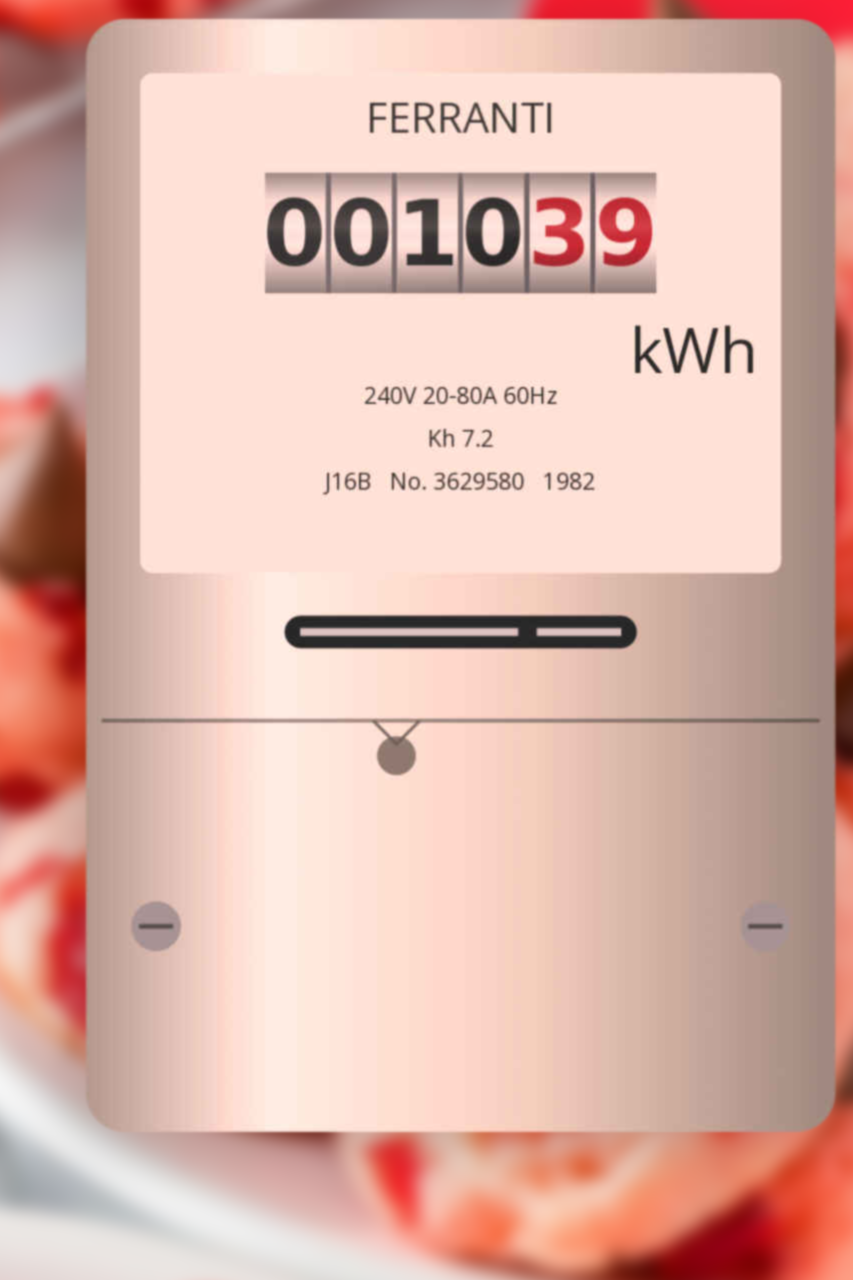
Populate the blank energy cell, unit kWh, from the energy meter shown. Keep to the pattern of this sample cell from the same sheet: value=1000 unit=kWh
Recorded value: value=10.39 unit=kWh
